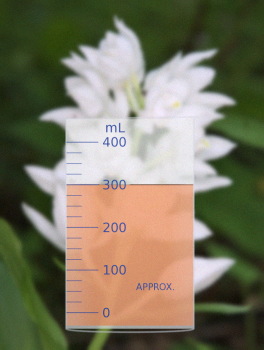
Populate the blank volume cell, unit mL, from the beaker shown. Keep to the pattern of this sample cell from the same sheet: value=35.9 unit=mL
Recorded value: value=300 unit=mL
